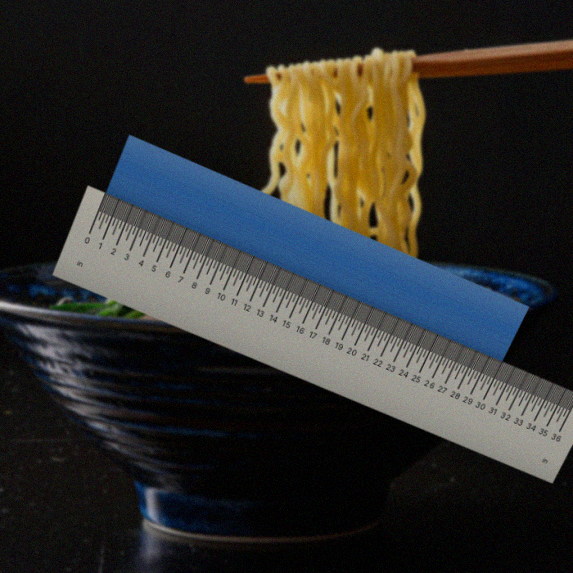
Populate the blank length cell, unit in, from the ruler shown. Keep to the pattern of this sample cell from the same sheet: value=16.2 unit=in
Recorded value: value=30 unit=in
